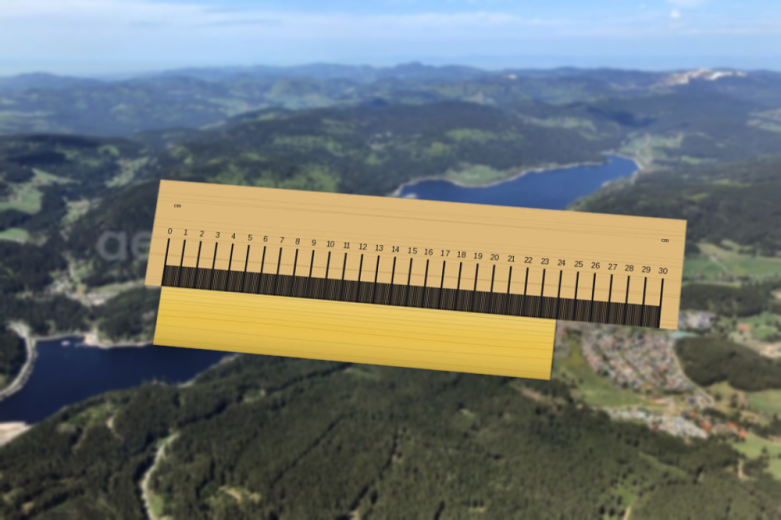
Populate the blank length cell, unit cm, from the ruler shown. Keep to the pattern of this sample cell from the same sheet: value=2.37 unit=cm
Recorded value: value=24 unit=cm
